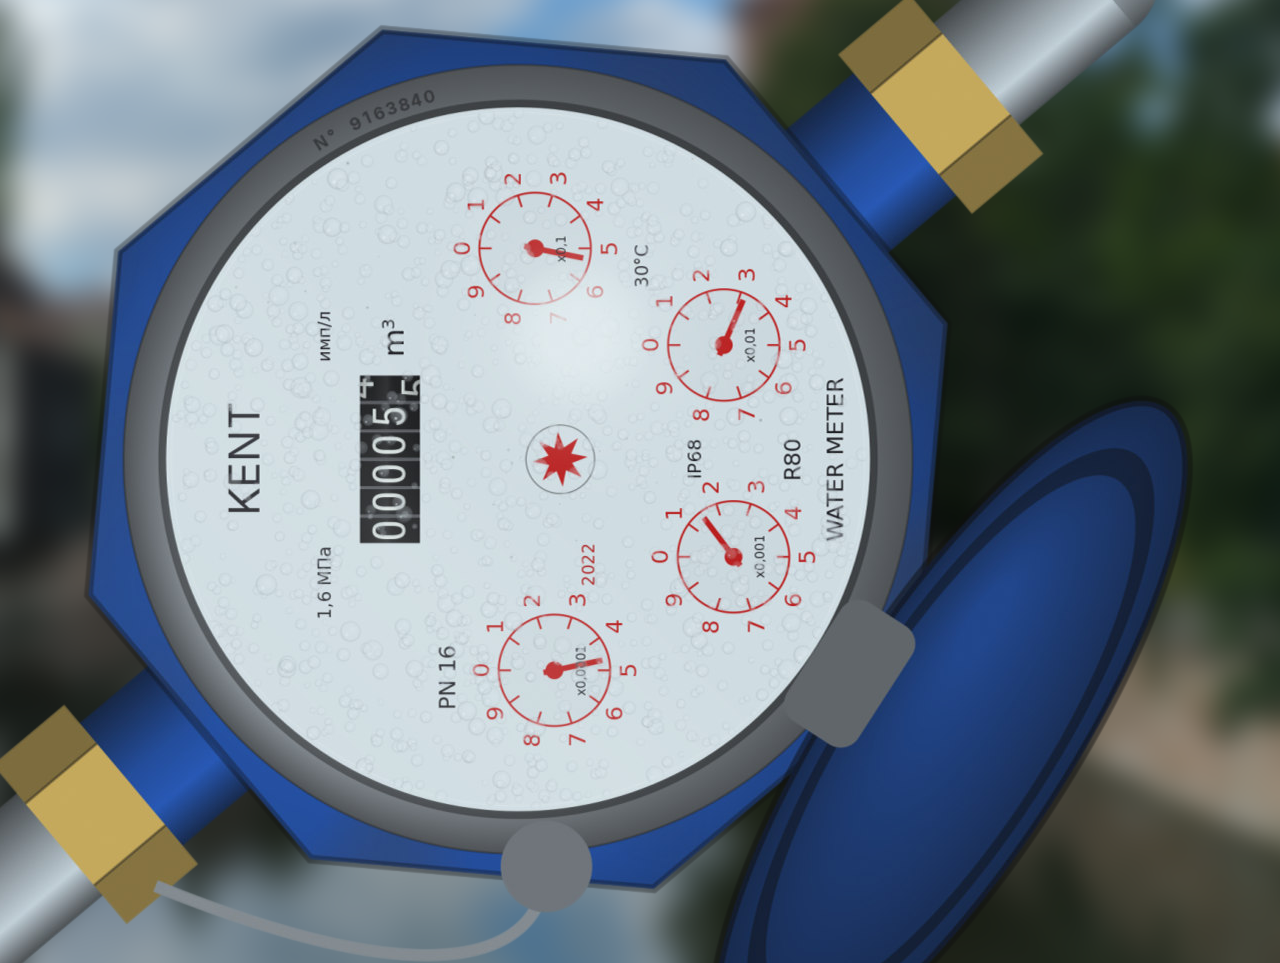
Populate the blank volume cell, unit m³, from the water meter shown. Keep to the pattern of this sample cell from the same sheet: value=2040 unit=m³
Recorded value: value=54.5314 unit=m³
